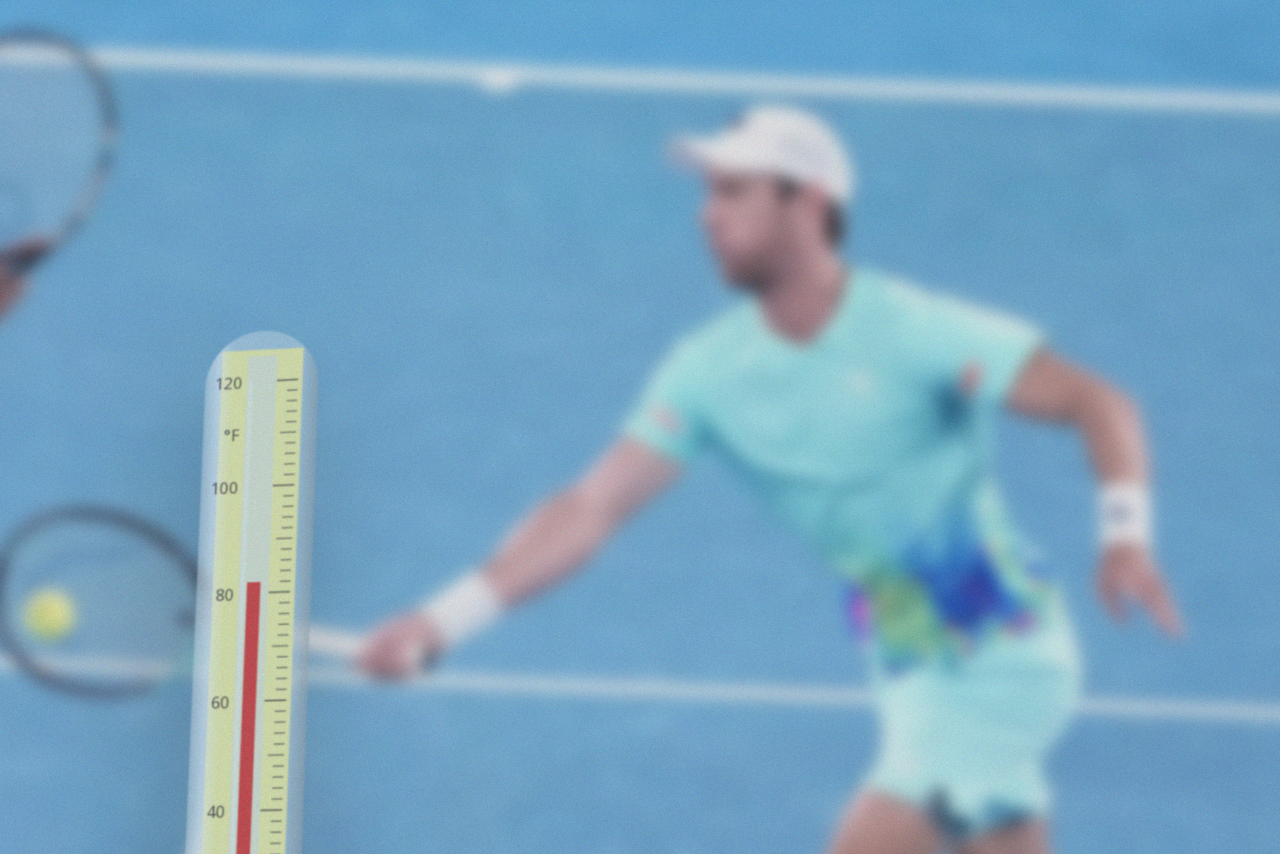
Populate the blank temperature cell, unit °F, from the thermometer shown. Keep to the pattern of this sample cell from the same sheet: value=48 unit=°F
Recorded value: value=82 unit=°F
